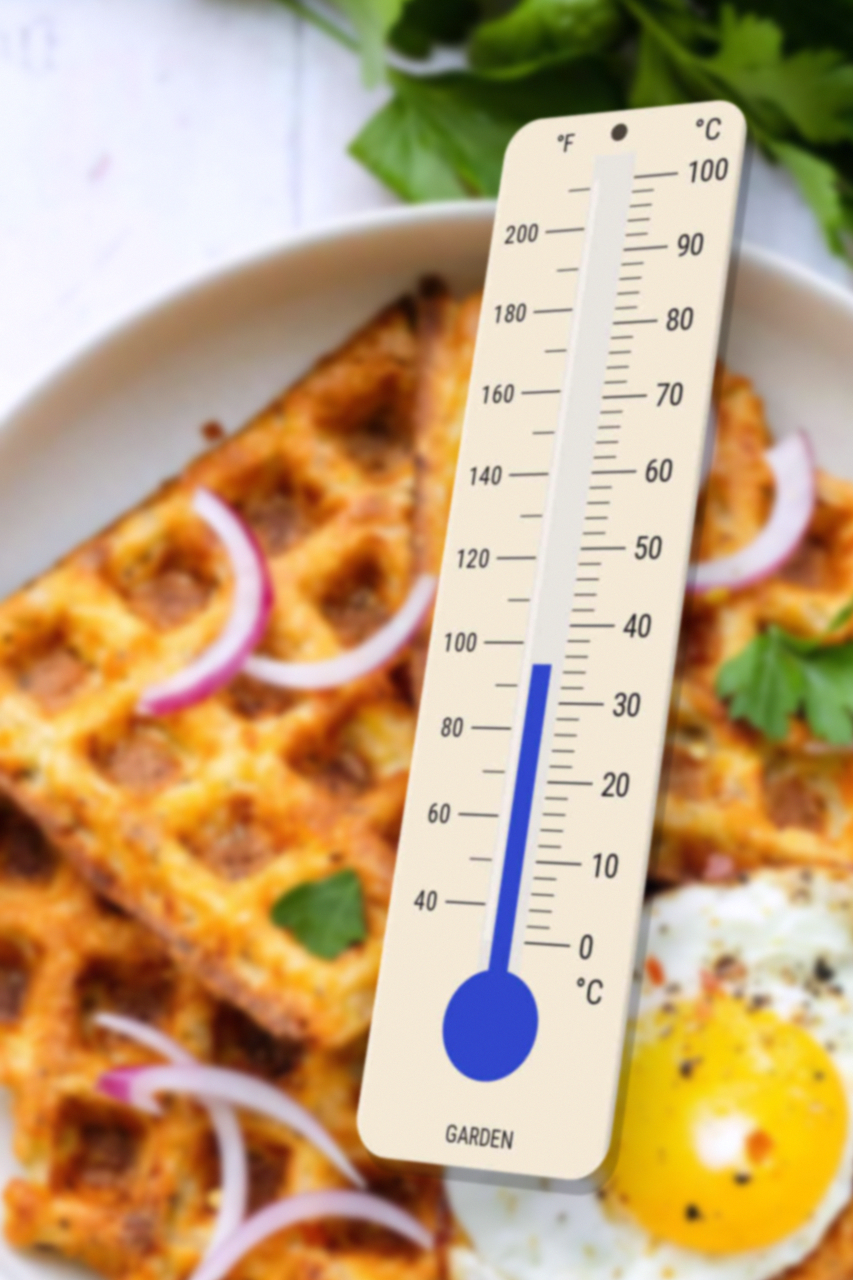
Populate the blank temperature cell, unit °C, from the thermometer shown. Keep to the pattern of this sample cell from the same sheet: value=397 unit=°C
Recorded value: value=35 unit=°C
